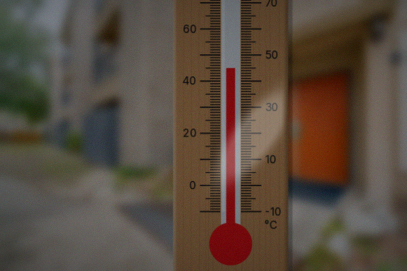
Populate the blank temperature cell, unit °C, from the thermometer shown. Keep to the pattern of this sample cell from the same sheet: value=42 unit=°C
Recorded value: value=45 unit=°C
